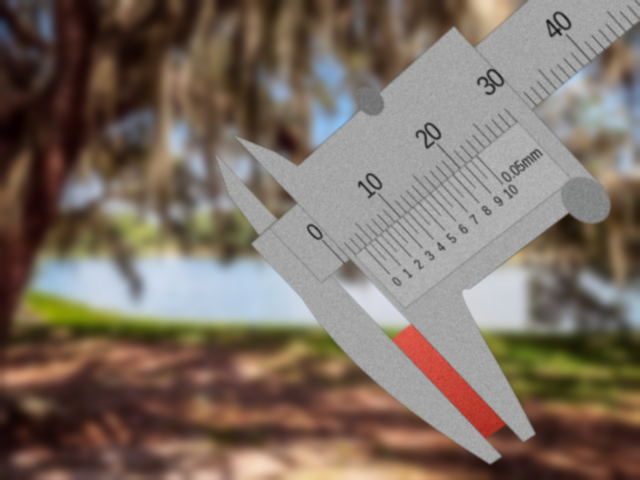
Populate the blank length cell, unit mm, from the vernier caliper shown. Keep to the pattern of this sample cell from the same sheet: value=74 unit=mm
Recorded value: value=3.6 unit=mm
